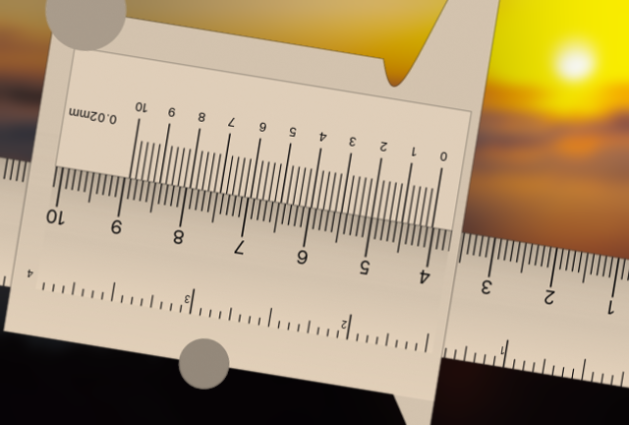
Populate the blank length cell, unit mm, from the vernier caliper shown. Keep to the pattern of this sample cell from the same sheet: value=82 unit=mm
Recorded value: value=40.2 unit=mm
